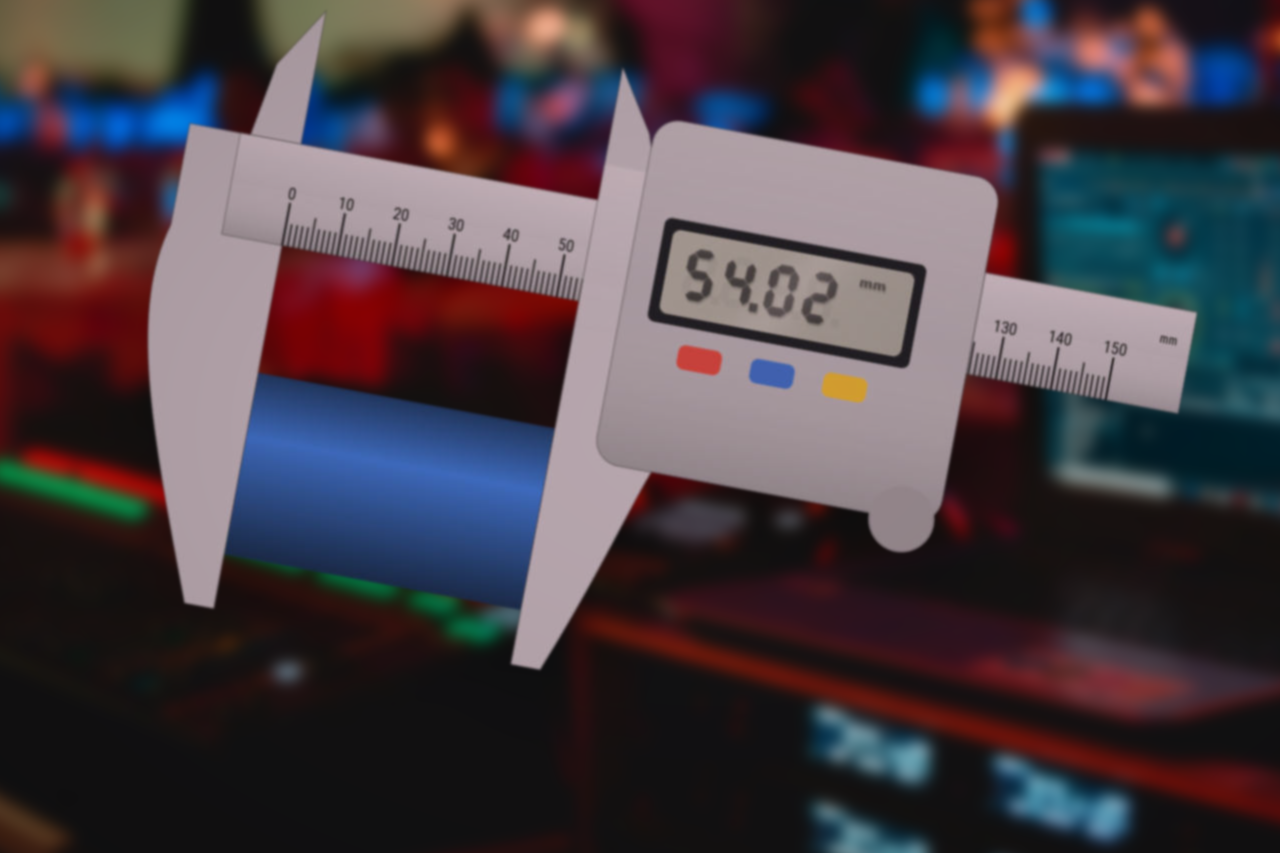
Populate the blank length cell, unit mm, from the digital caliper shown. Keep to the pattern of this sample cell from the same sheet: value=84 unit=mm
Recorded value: value=54.02 unit=mm
